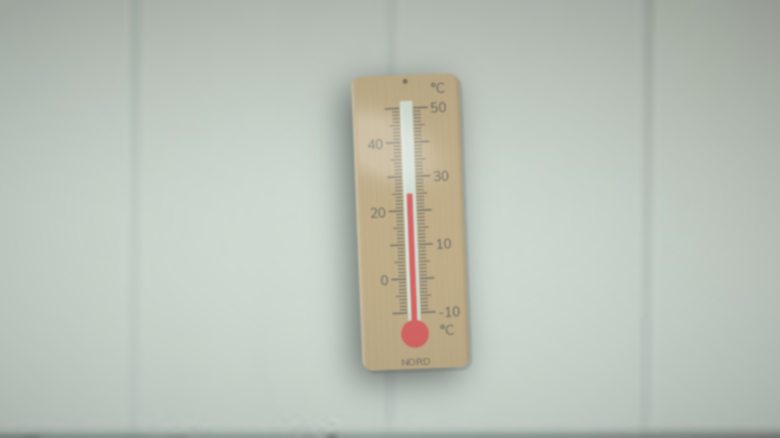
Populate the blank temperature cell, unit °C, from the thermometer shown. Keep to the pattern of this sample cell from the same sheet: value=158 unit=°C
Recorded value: value=25 unit=°C
